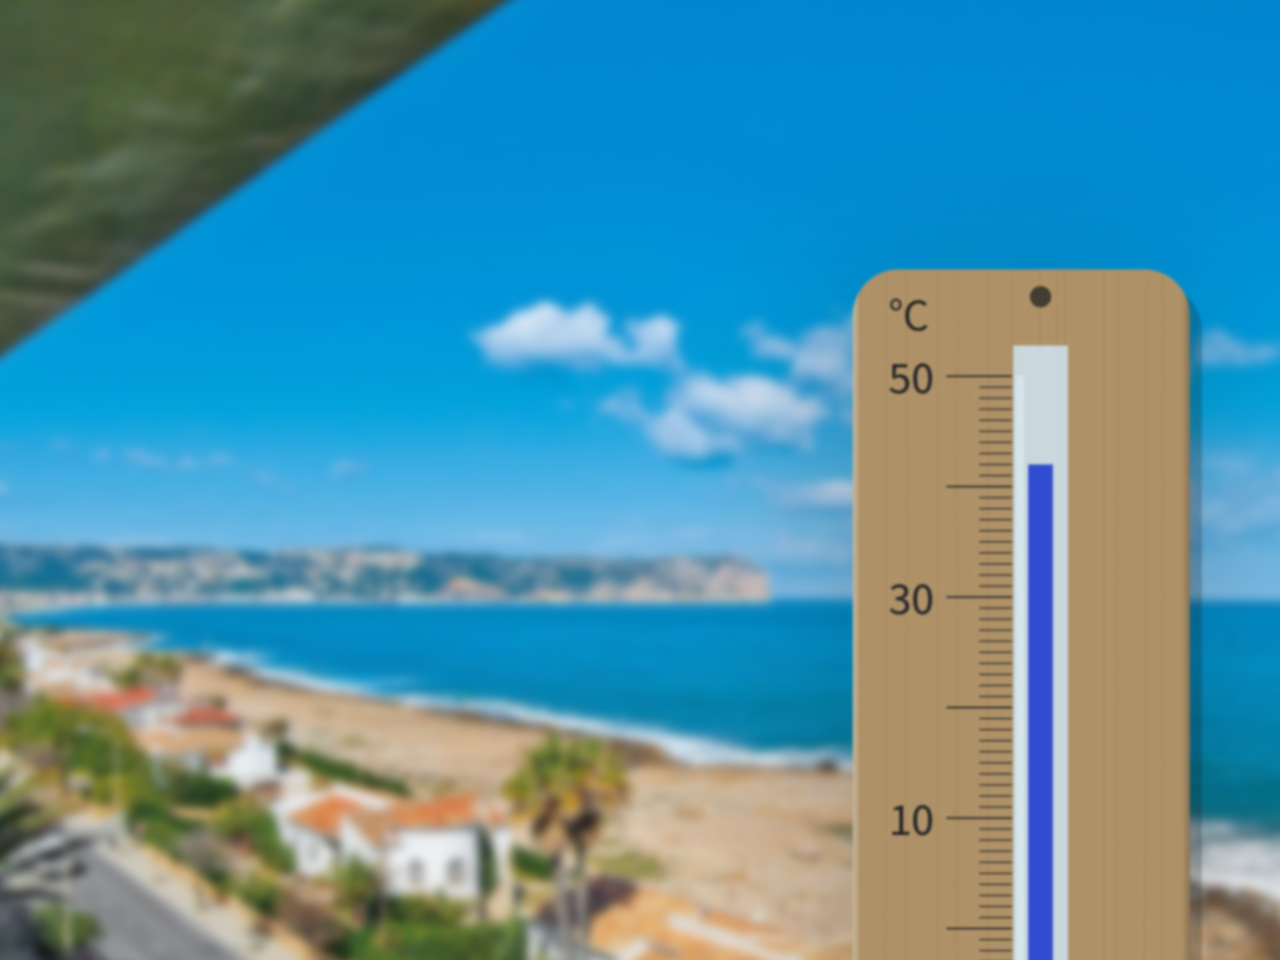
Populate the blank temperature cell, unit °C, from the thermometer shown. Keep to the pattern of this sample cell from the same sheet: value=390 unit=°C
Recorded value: value=42 unit=°C
